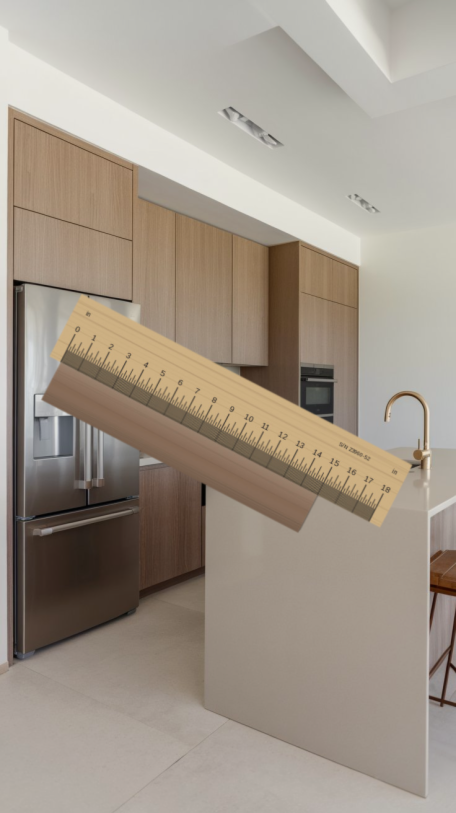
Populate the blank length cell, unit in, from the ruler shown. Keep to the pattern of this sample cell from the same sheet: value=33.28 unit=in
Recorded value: value=15 unit=in
